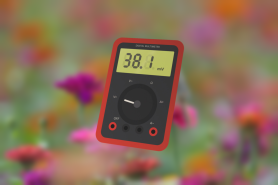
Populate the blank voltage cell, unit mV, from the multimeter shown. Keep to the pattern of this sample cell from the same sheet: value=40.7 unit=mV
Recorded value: value=38.1 unit=mV
